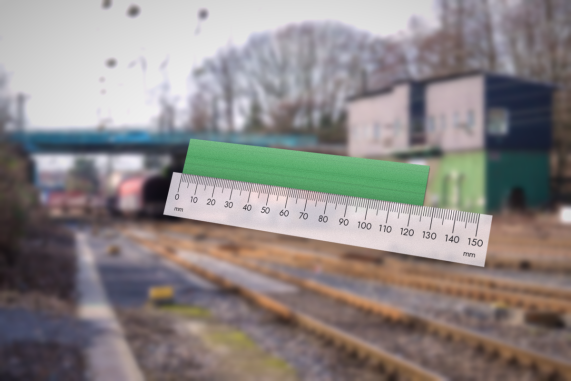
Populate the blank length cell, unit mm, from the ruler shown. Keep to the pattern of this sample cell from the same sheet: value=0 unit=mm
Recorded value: value=125 unit=mm
